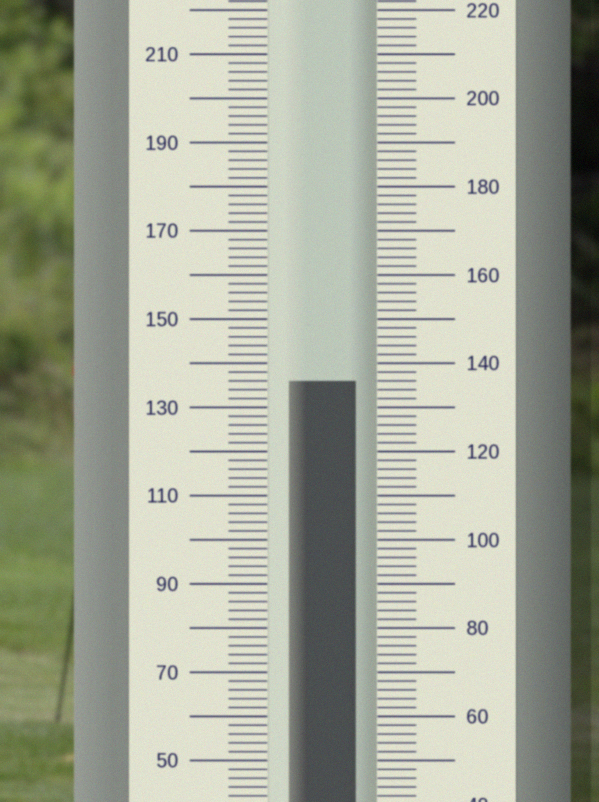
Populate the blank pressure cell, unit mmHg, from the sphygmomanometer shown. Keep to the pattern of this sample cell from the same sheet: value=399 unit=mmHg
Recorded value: value=136 unit=mmHg
